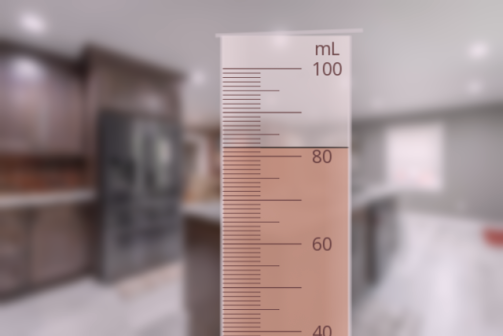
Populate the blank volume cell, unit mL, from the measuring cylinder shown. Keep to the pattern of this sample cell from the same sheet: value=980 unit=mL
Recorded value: value=82 unit=mL
